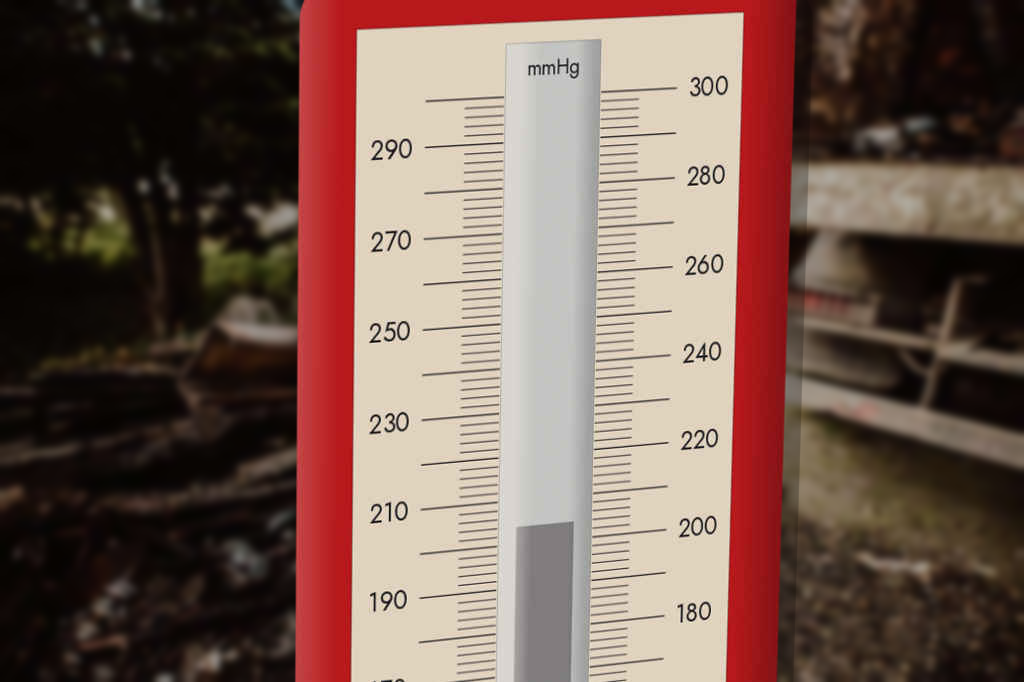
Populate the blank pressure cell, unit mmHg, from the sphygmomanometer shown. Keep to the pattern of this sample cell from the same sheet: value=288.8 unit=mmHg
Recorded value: value=204 unit=mmHg
